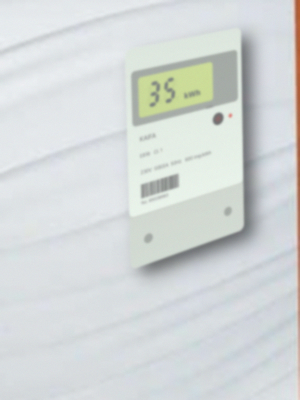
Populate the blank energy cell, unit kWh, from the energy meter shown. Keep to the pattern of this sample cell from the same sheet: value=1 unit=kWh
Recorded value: value=35 unit=kWh
